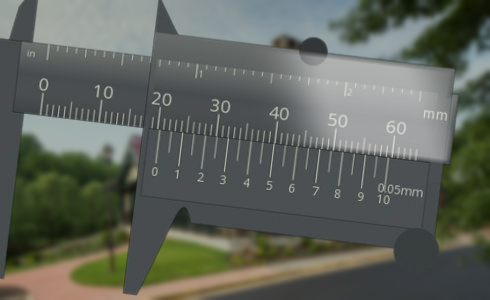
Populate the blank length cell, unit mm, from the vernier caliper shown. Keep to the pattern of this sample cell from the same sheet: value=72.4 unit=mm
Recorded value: value=20.4 unit=mm
